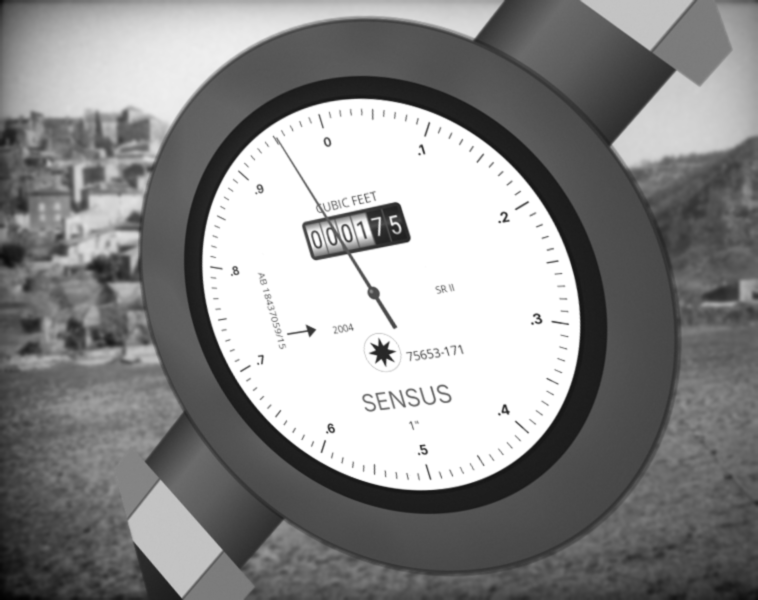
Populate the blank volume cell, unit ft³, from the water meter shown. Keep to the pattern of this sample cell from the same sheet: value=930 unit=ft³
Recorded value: value=174.95 unit=ft³
